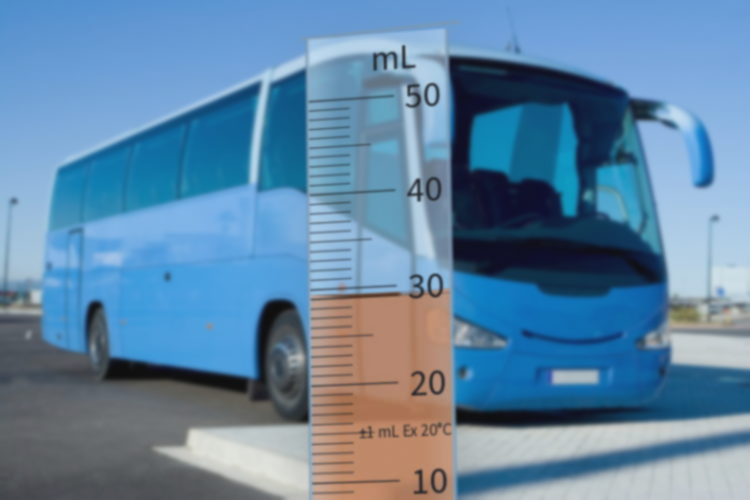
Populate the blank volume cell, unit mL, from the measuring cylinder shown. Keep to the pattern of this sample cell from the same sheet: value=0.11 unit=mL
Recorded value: value=29 unit=mL
